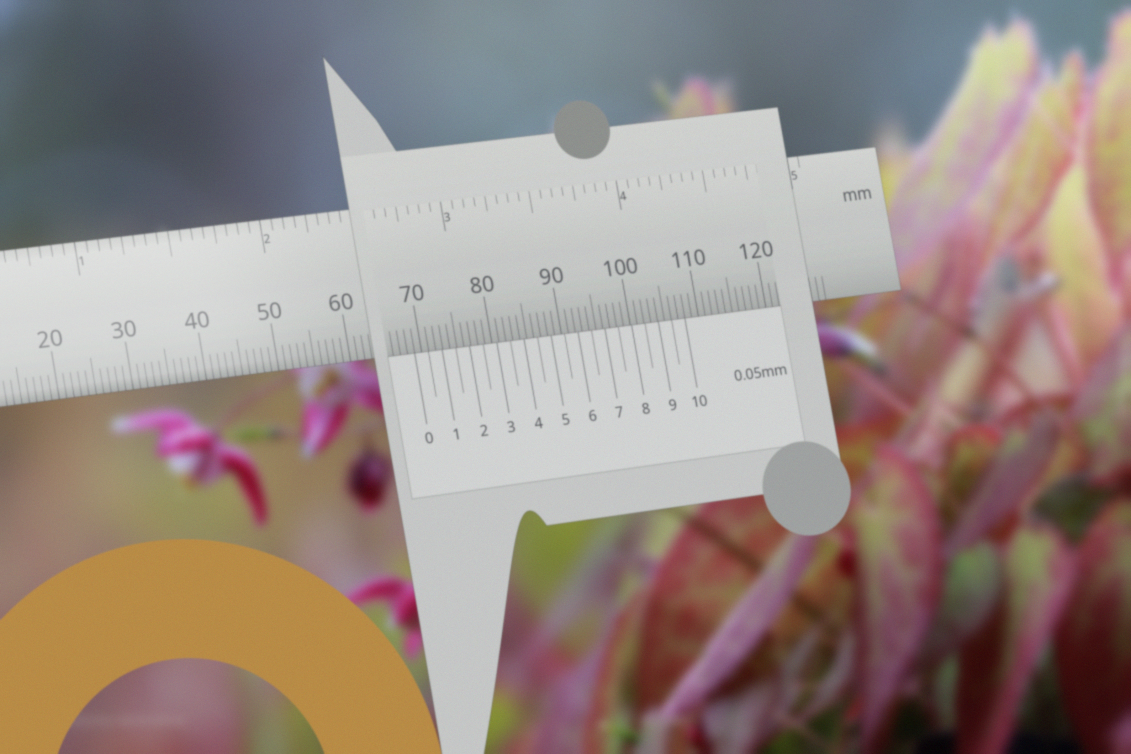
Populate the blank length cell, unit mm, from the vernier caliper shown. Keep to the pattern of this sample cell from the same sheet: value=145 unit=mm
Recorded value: value=69.0 unit=mm
